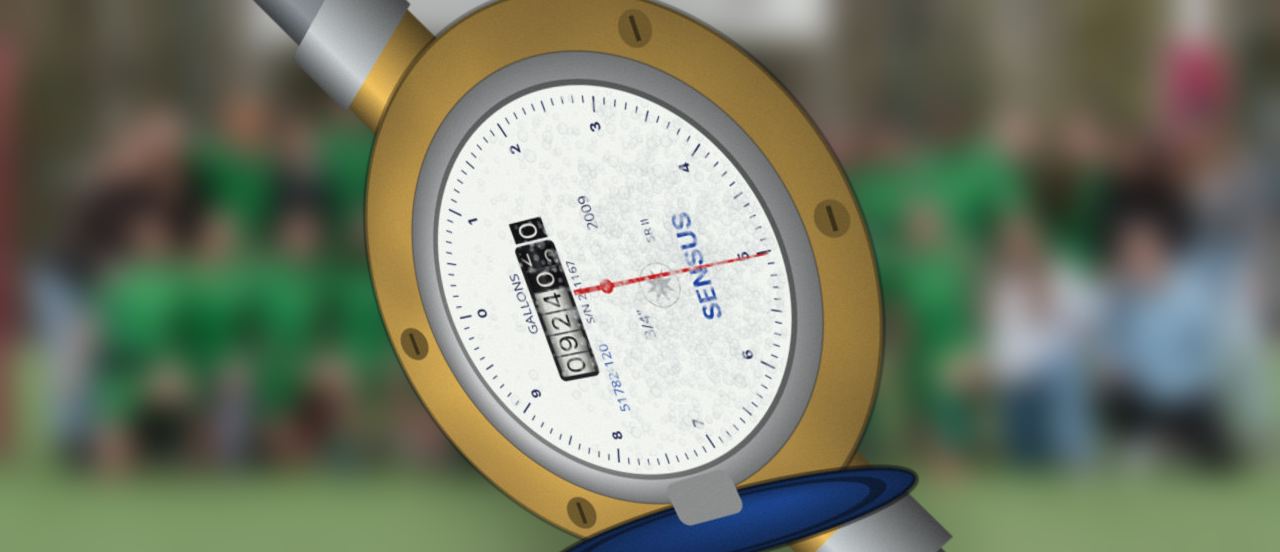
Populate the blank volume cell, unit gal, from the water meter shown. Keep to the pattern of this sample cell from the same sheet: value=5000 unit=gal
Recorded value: value=924025.0 unit=gal
